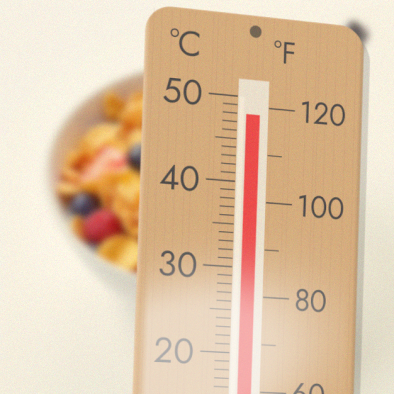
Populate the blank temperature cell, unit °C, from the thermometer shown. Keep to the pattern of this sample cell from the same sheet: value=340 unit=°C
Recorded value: value=48 unit=°C
